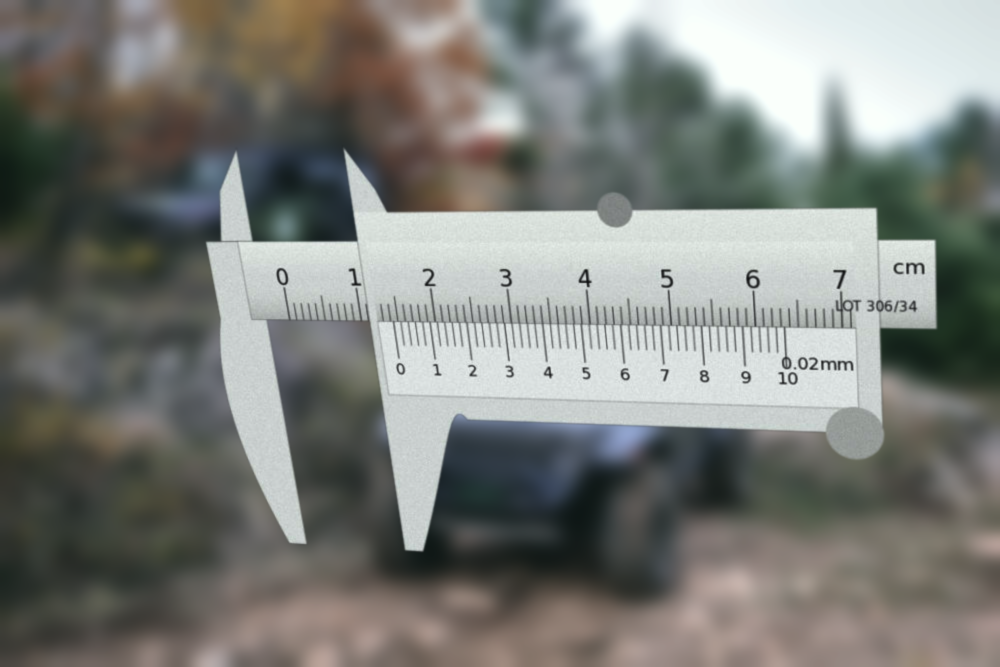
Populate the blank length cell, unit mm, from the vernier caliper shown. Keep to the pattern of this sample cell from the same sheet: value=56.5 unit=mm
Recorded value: value=14.4 unit=mm
